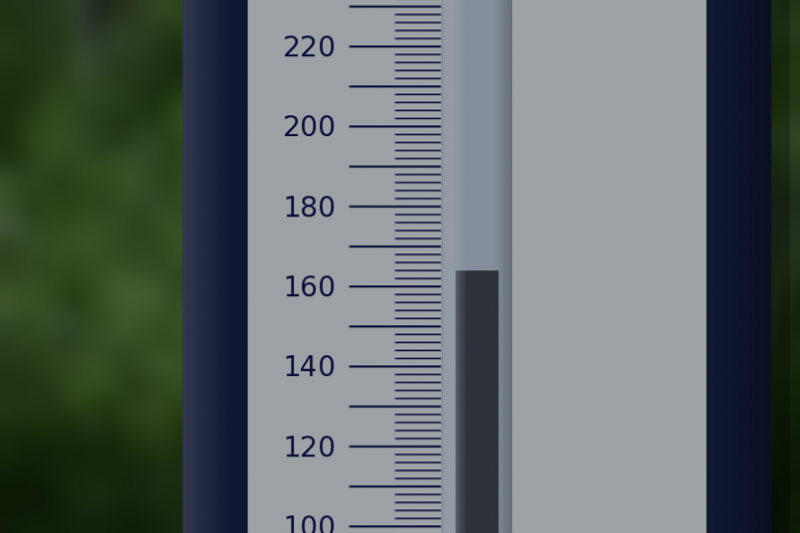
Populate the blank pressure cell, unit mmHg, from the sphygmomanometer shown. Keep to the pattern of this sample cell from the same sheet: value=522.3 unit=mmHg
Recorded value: value=164 unit=mmHg
